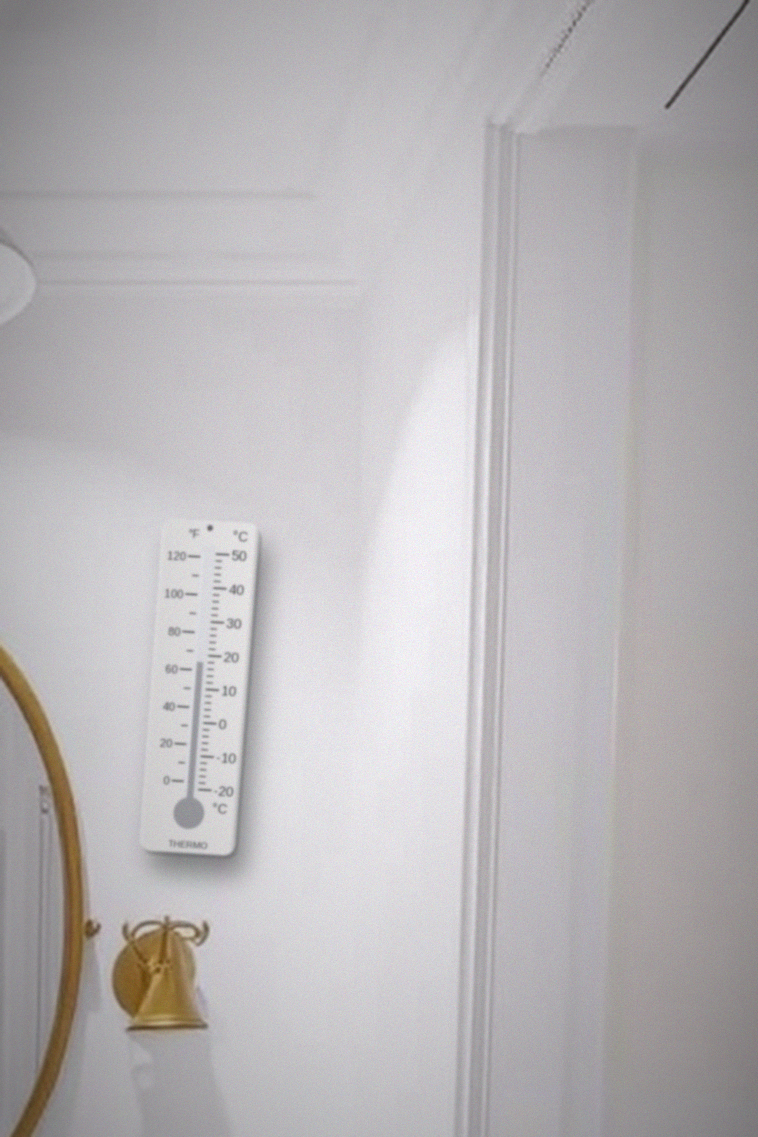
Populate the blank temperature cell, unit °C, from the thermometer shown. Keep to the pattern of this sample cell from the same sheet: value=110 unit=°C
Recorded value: value=18 unit=°C
